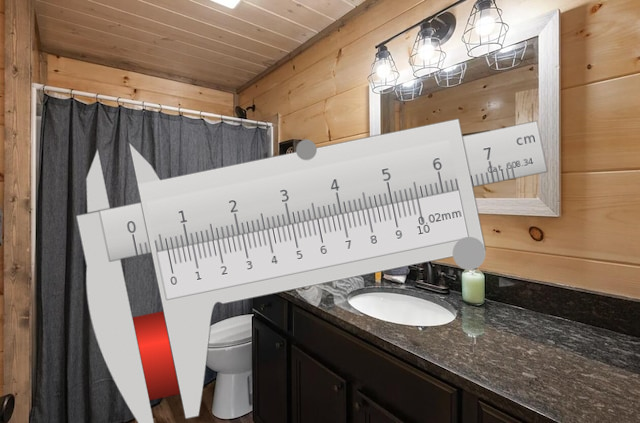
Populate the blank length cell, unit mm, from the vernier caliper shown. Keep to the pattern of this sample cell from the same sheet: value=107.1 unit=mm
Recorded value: value=6.0 unit=mm
